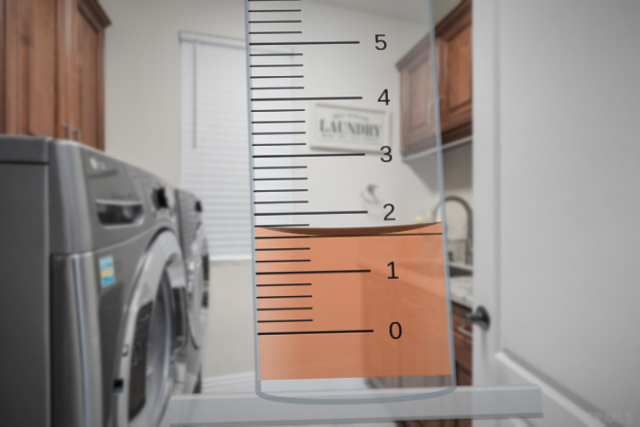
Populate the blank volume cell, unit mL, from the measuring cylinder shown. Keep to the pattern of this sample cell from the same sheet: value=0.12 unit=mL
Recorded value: value=1.6 unit=mL
